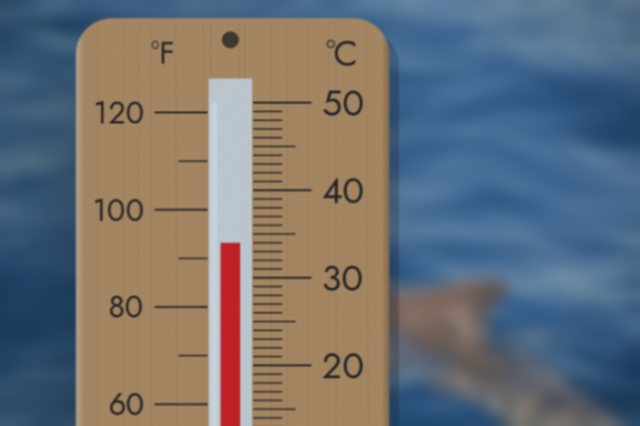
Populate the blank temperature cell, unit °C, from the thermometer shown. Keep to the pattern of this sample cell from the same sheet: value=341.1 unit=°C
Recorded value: value=34 unit=°C
